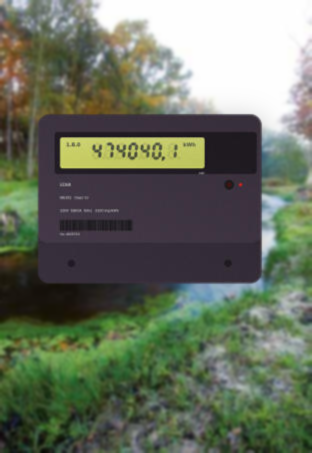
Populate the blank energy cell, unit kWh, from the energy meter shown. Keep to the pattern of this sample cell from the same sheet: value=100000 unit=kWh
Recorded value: value=474040.1 unit=kWh
